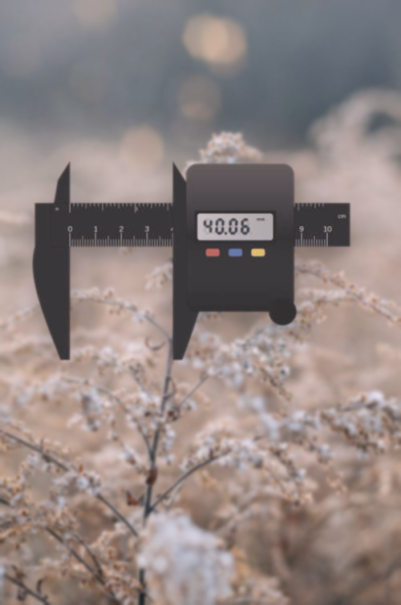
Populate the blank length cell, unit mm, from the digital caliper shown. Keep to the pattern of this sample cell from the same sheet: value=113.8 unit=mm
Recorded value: value=40.06 unit=mm
